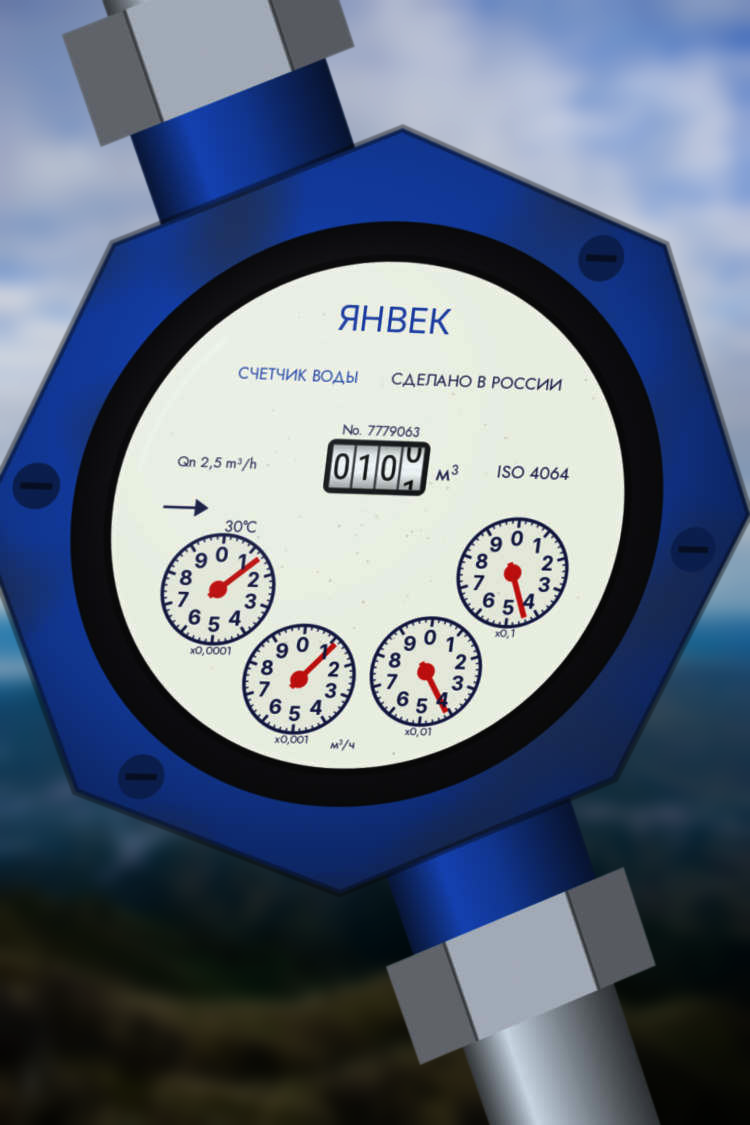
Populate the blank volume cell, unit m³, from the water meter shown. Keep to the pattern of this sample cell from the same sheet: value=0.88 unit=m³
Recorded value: value=100.4411 unit=m³
